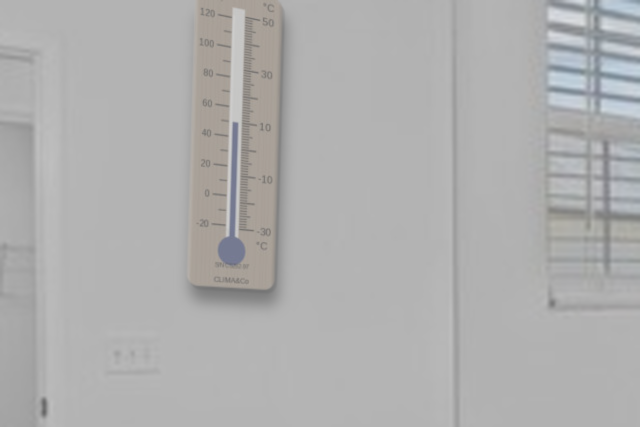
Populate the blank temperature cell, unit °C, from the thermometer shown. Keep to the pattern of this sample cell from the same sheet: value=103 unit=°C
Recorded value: value=10 unit=°C
